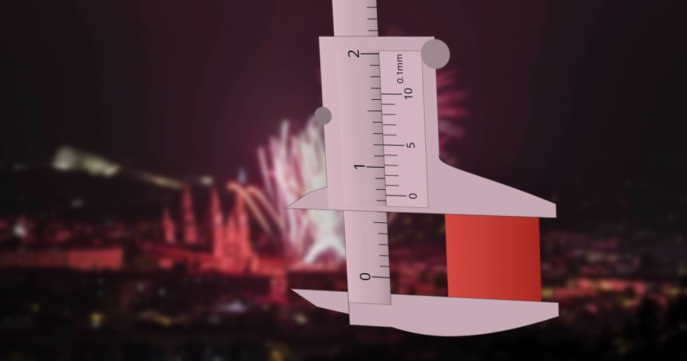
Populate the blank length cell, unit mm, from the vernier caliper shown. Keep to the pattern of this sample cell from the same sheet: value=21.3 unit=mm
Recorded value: value=7.5 unit=mm
